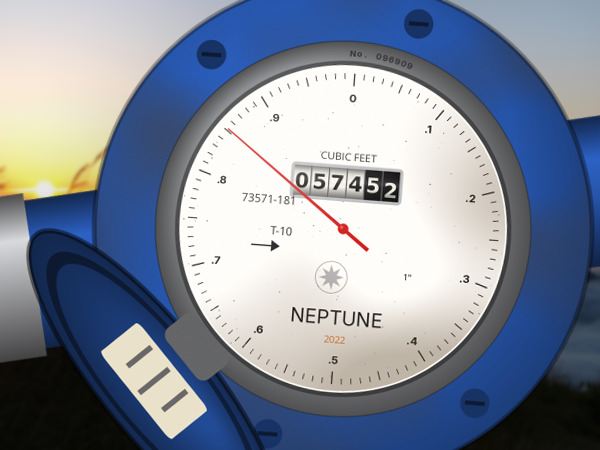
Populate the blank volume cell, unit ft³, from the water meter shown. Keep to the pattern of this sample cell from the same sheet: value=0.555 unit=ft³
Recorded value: value=57451.85 unit=ft³
